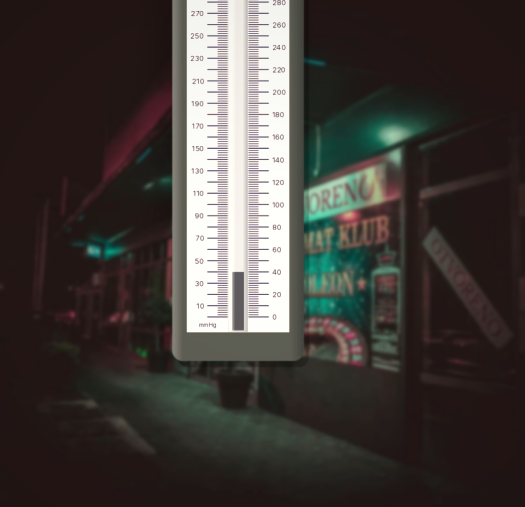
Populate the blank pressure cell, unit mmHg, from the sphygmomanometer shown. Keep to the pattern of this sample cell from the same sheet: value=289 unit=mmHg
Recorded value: value=40 unit=mmHg
